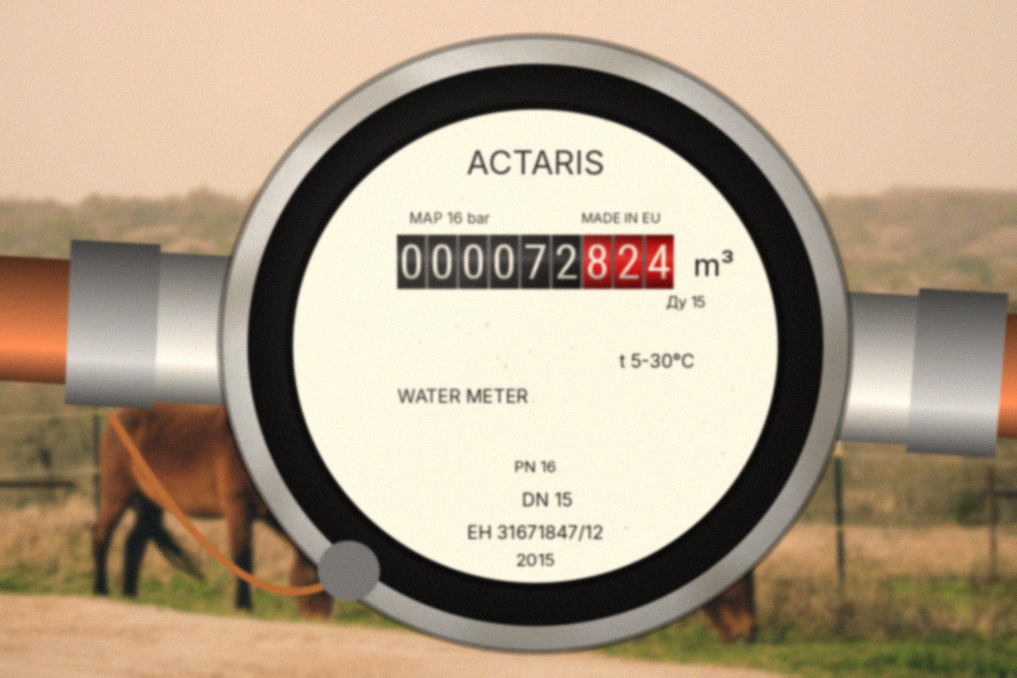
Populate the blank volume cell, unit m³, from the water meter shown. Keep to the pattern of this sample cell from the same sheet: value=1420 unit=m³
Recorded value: value=72.824 unit=m³
